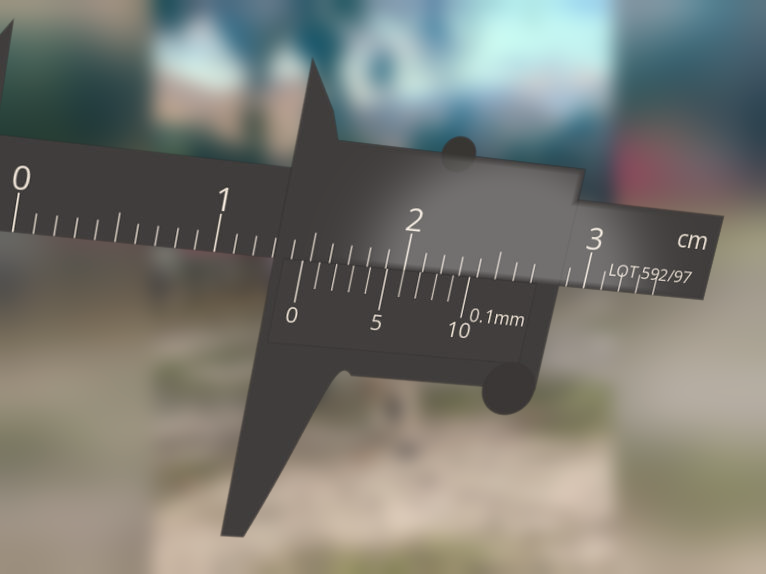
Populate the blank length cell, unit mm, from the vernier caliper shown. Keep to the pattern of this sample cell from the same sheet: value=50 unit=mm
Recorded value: value=14.6 unit=mm
